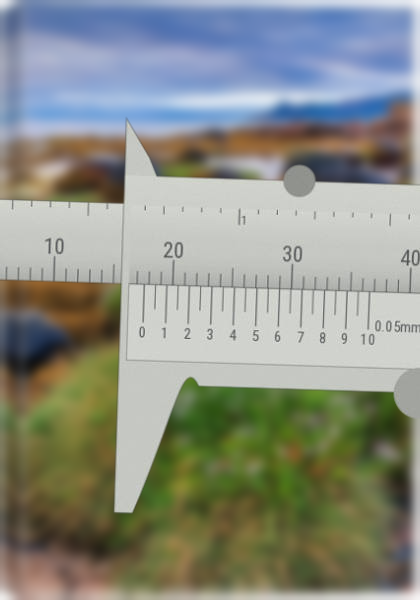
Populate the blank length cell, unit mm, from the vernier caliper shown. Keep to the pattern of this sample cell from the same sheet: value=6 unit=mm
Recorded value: value=17.6 unit=mm
